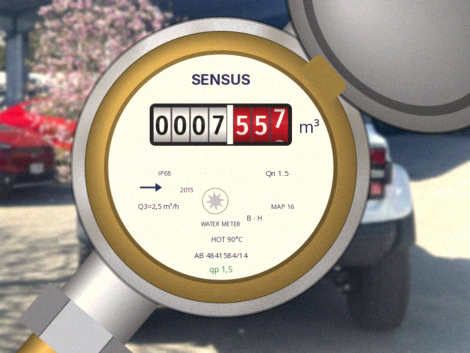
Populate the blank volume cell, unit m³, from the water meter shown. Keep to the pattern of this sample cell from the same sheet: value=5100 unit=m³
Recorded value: value=7.557 unit=m³
